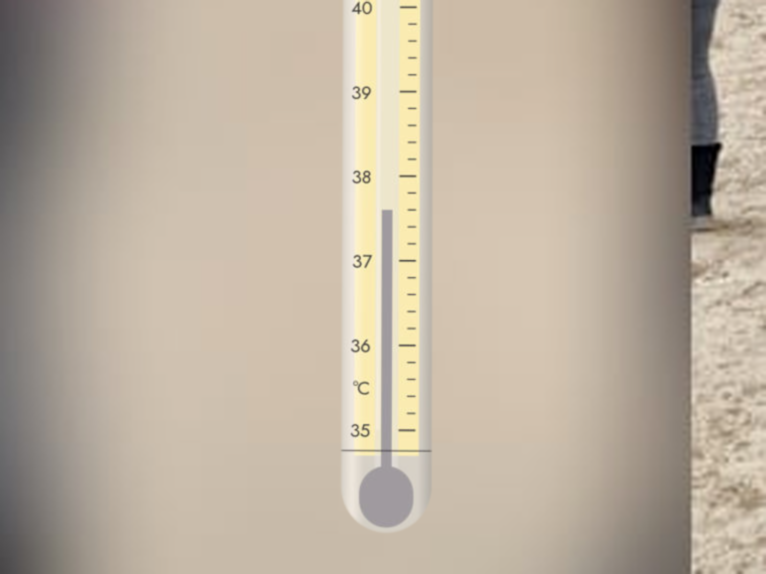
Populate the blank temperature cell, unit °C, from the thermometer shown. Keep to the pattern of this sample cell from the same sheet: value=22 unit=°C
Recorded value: value=37.6 unit=°C
